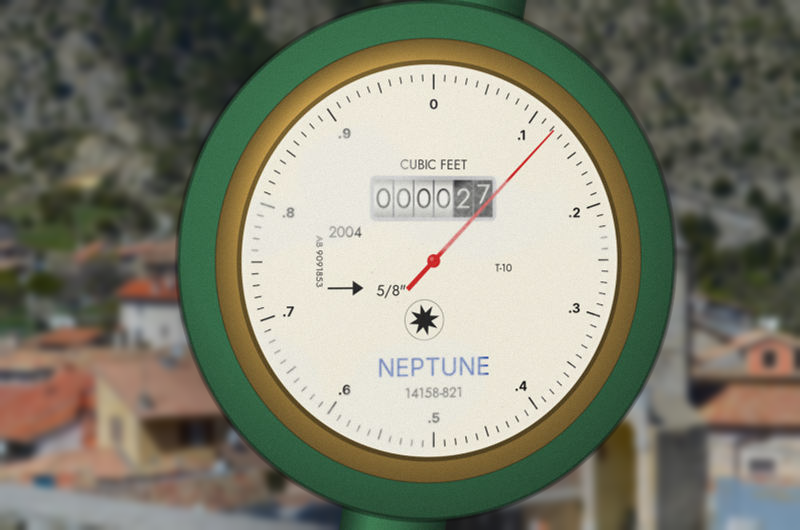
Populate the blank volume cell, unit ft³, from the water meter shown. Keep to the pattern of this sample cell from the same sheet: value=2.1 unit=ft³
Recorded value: value=27.12 unit=ft³
